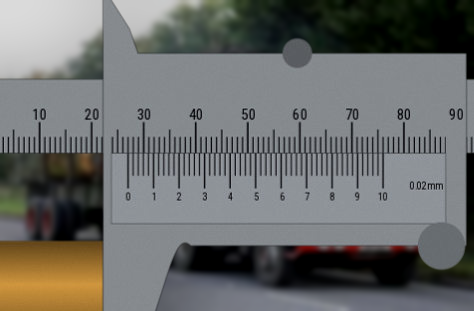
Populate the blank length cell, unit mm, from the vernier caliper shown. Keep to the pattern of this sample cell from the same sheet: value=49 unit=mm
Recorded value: value=27.0 unit=mm
